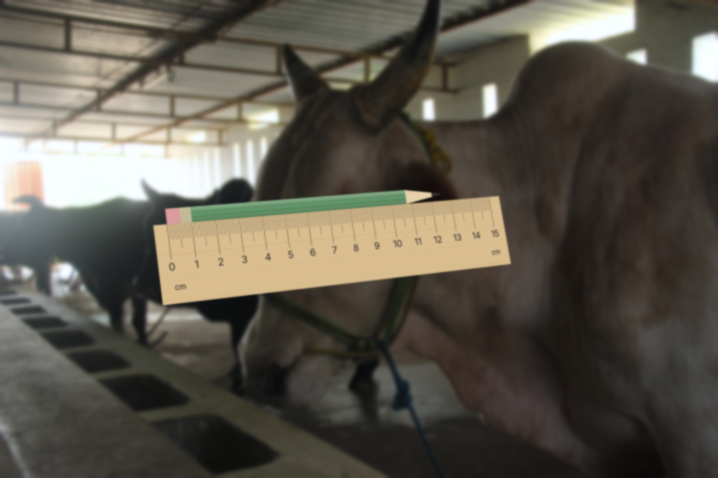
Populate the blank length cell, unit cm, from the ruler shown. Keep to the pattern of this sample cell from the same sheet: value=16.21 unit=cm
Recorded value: value=12.5 unit=cm
